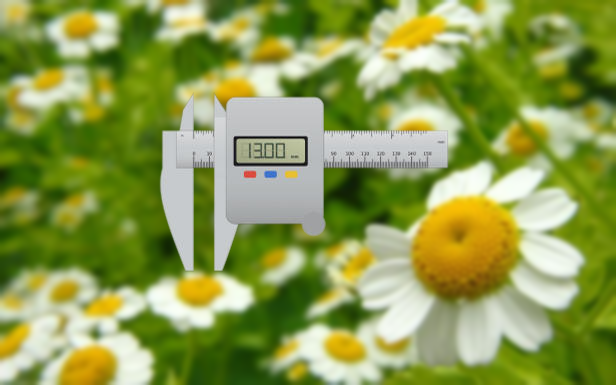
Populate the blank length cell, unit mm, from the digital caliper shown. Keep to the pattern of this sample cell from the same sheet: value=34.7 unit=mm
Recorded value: value=13.00 unit=mm
